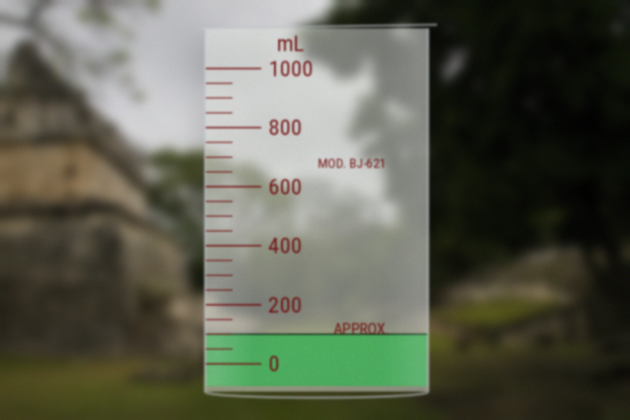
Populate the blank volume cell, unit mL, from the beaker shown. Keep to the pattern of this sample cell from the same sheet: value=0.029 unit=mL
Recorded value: value=100 unit=mL
